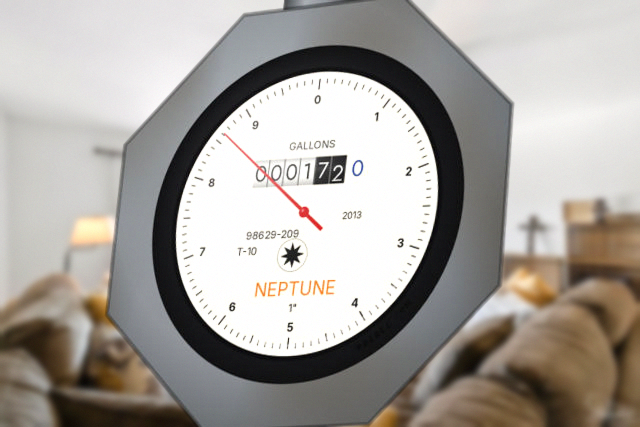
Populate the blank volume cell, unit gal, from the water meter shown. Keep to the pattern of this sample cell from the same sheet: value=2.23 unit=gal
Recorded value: value=1718.6 unit=gal
